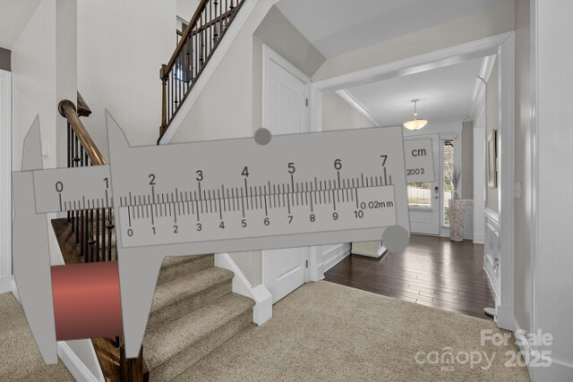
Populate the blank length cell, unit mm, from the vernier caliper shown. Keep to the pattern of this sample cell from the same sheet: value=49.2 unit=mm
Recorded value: value=14.5 unit=mm
